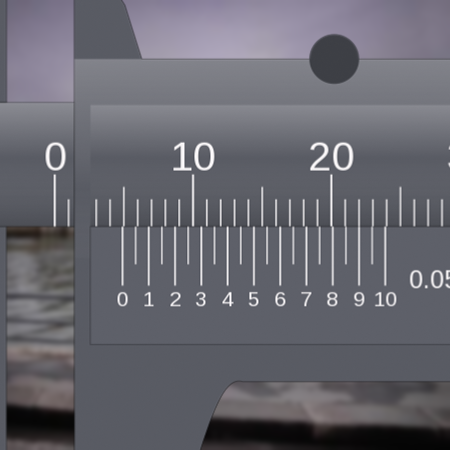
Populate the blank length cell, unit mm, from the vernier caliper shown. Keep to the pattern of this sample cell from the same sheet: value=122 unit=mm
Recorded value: value=4.9 unit=mm
